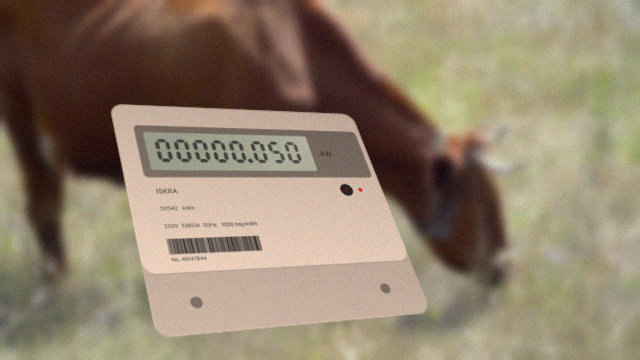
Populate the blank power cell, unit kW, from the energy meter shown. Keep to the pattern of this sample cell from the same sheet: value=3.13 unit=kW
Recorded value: value=0.050 unit=kW
